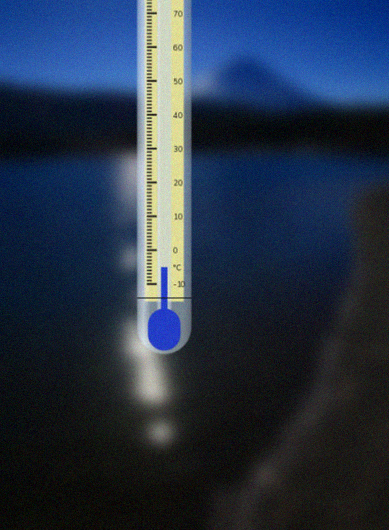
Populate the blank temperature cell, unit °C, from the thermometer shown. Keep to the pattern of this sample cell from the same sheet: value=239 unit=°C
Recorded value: value=-5 unit=°C
